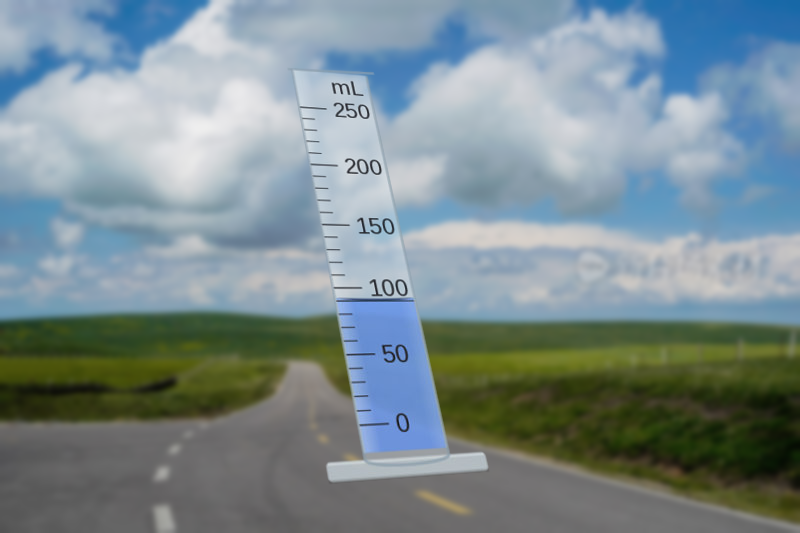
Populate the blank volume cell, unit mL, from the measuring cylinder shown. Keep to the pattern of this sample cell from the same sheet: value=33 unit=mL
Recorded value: value=90 unit=mL
